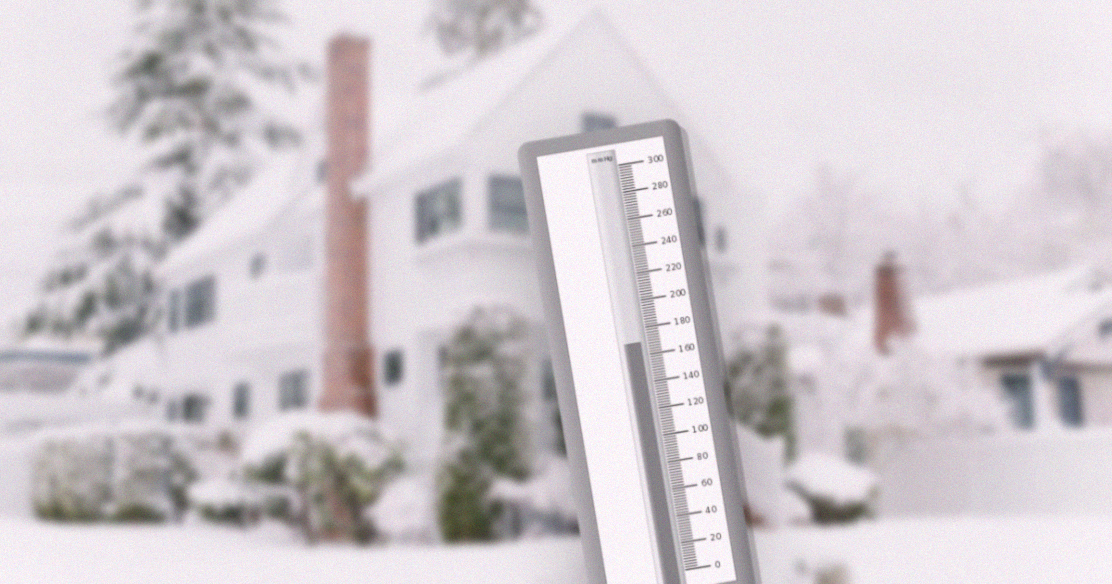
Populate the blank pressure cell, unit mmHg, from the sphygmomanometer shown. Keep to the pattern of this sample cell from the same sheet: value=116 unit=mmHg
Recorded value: value=170 unit=mmHg
